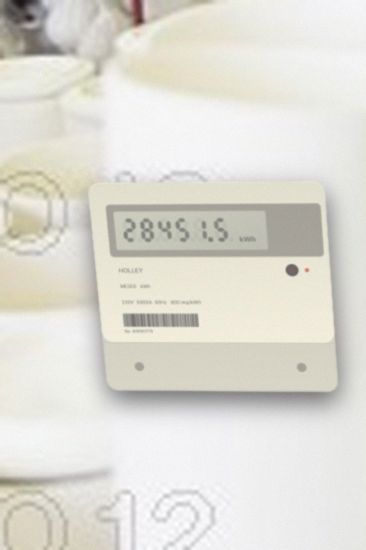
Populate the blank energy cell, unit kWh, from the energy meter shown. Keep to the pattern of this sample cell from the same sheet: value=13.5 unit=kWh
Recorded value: value=28451.5 unit=kWh
